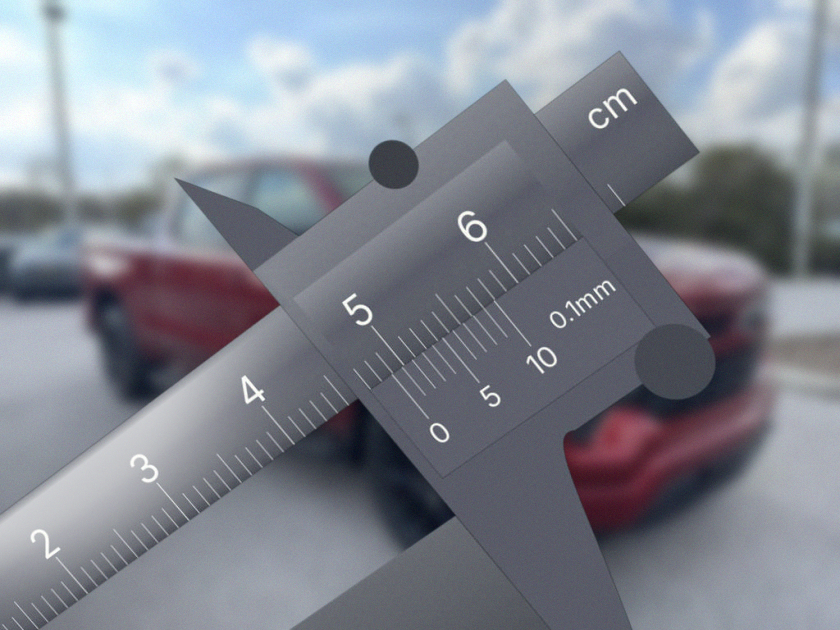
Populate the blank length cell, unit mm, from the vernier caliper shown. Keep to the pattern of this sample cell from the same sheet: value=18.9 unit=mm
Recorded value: value=48.9 unit=mm
